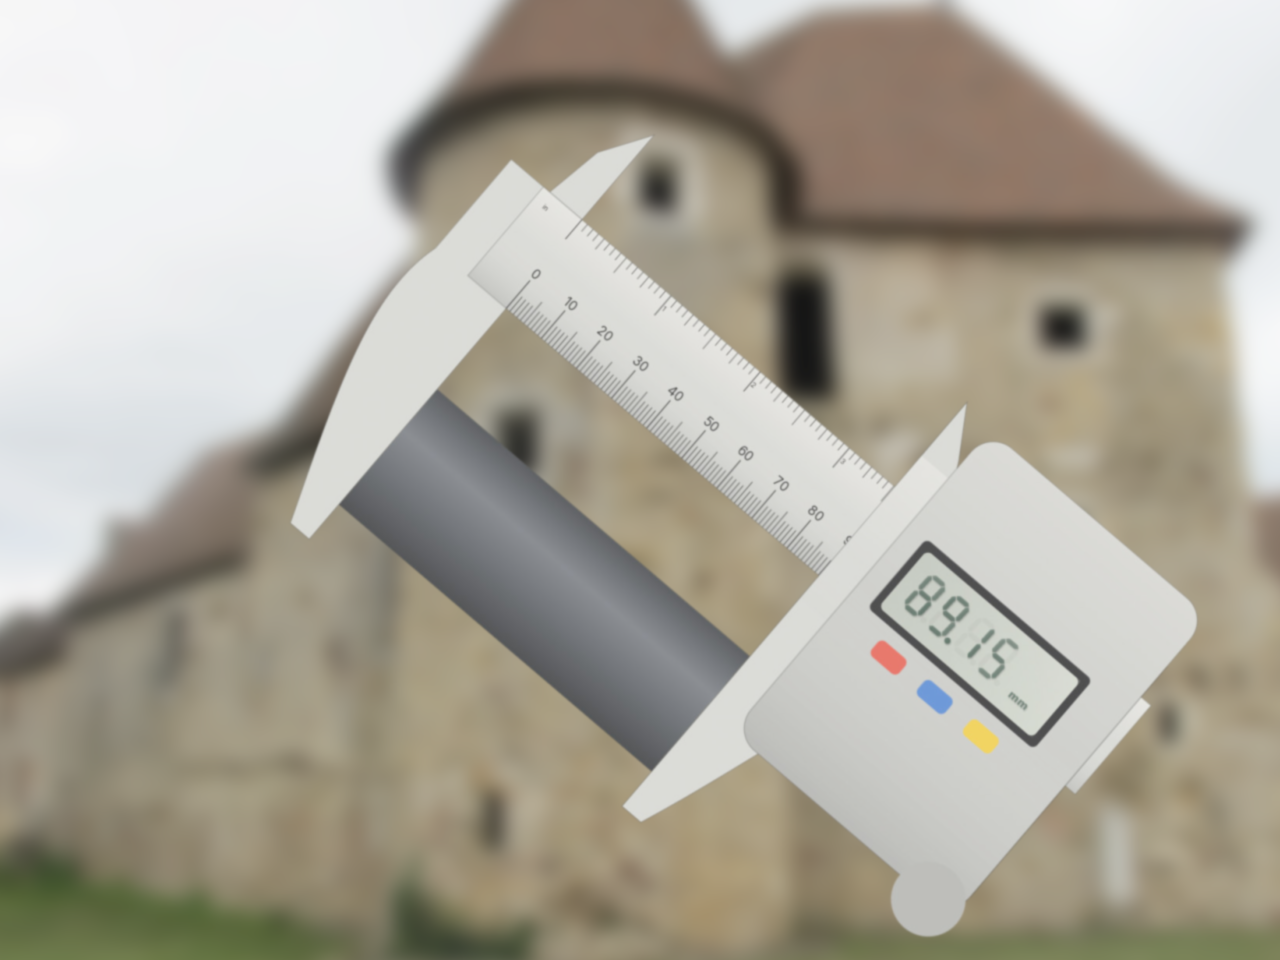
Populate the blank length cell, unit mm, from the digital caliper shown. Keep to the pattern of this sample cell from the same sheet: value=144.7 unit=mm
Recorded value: value=89.15 unit=mm
